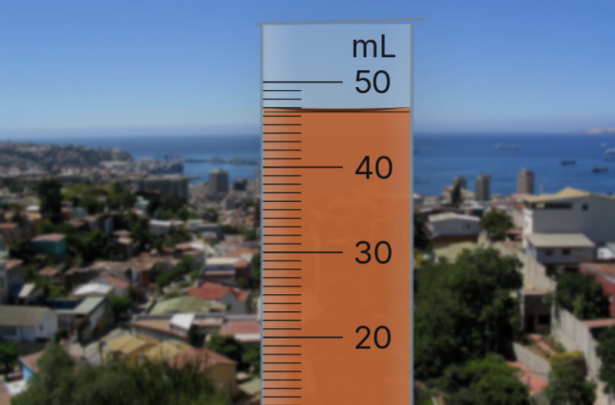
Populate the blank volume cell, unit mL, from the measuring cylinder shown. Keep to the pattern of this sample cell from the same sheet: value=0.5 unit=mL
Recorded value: value=46.5 unit=mL
